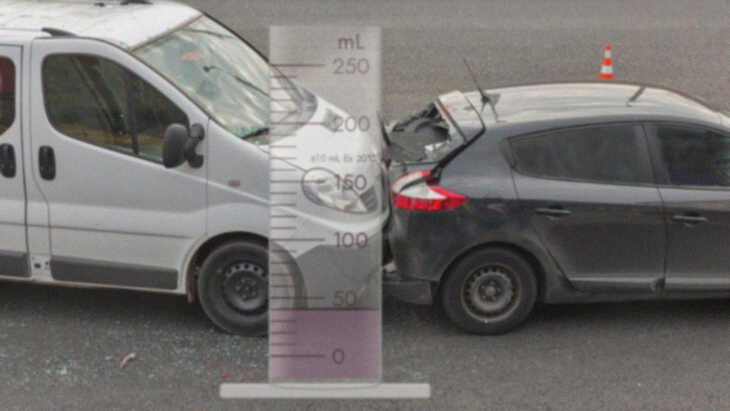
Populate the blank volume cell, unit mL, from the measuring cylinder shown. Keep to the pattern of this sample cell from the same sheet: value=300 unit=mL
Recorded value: value=40 unit=mL
